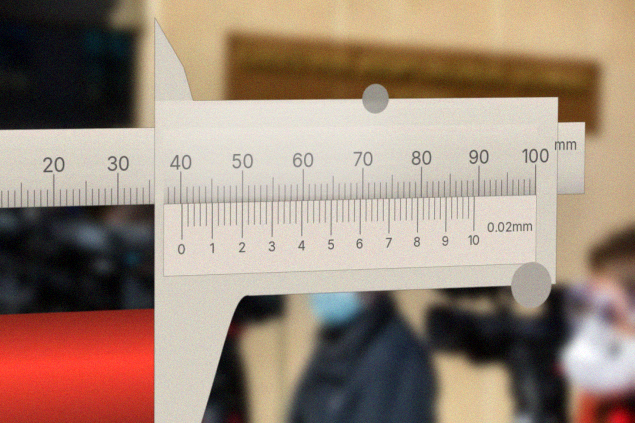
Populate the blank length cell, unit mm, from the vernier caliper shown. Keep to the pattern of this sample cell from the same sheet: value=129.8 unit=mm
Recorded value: value=40.2 unit=mm
